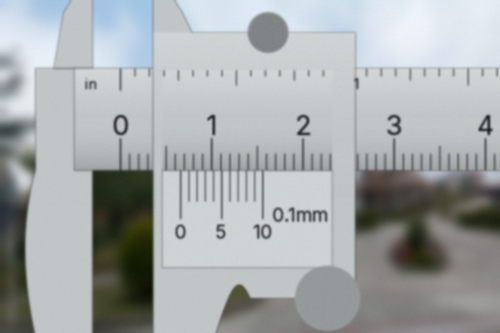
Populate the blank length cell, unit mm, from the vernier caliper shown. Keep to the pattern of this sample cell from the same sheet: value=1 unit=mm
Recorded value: value=6.6 unit=mm
